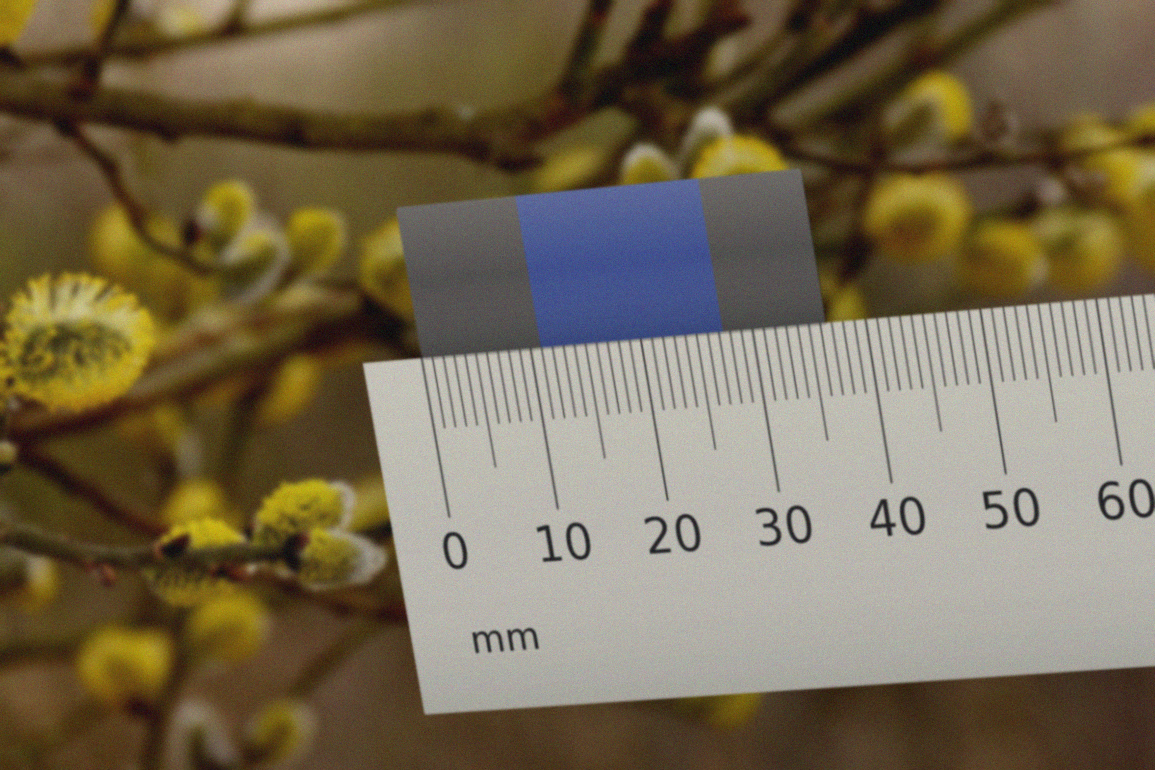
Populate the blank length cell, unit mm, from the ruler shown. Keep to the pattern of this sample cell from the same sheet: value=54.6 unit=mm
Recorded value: value=36.5 unit=mm
